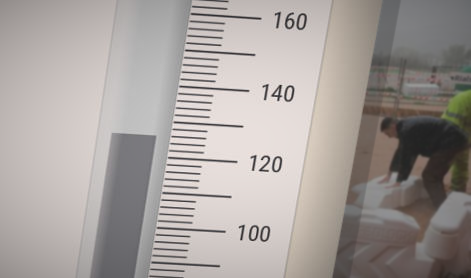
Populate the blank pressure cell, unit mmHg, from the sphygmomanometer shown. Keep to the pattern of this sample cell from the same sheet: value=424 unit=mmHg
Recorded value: value=126 unit=mmHg
